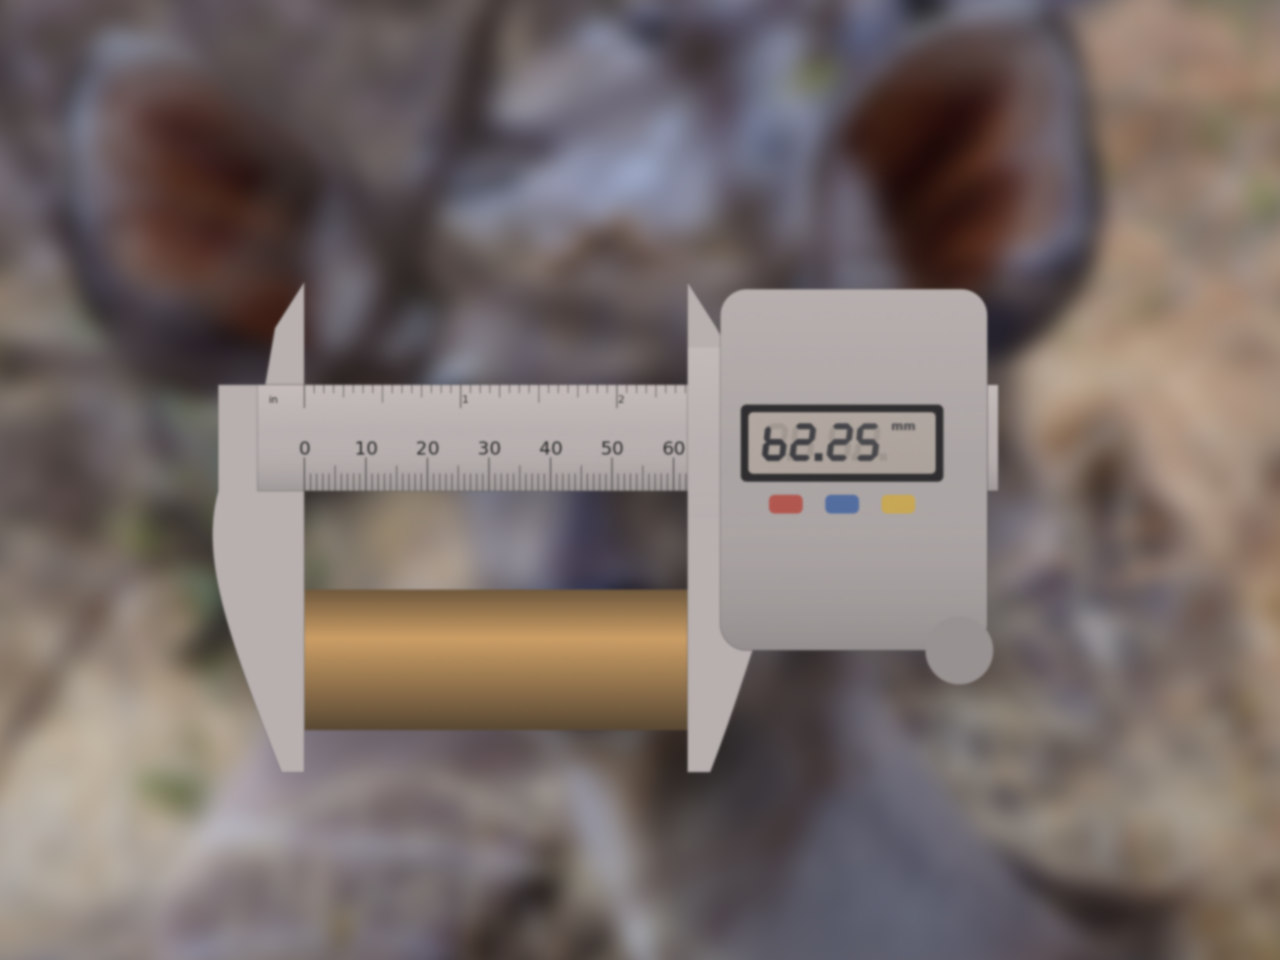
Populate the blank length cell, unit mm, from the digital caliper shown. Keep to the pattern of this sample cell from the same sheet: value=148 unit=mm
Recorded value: value=62.25 unit=mm
